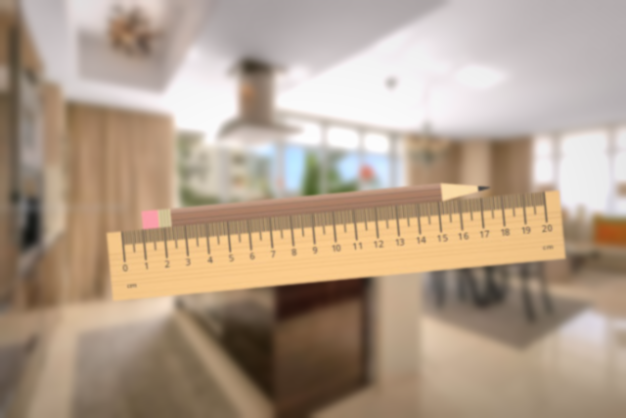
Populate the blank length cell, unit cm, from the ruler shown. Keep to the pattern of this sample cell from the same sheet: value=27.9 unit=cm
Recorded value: value=16.5 unit=cm
